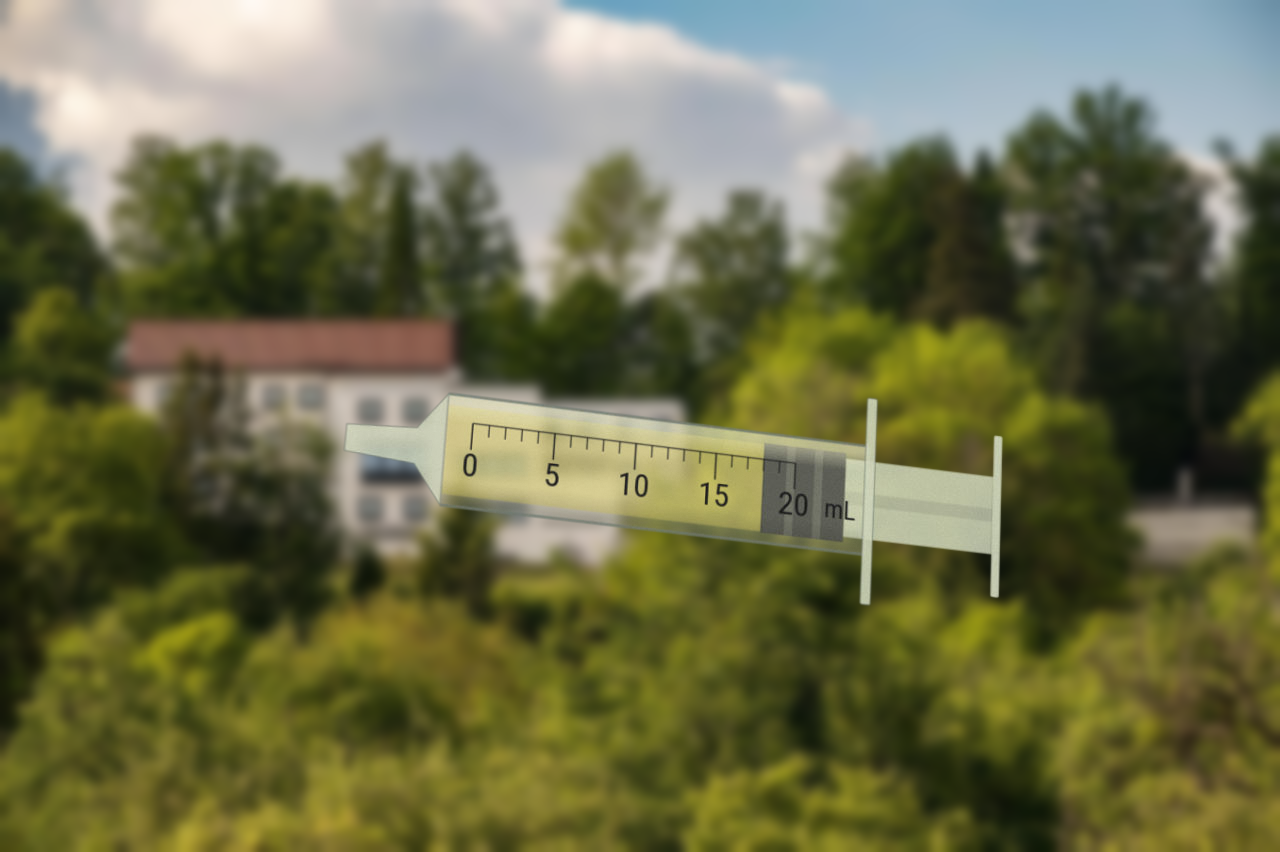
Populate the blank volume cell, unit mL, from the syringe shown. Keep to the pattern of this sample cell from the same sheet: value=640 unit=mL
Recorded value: value=18 unit=mL
